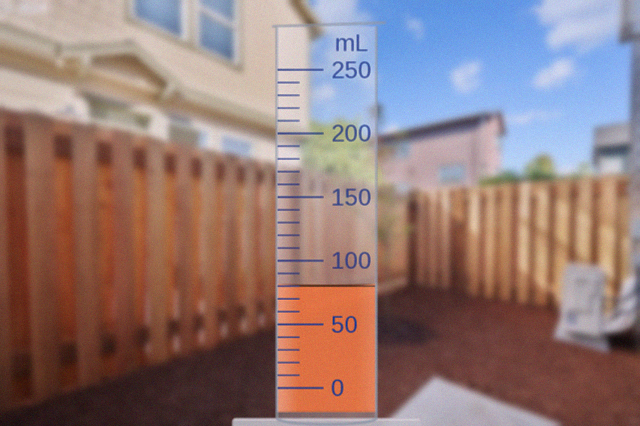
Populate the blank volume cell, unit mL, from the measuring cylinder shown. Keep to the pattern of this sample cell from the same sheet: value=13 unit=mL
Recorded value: value=80 unit=mL
